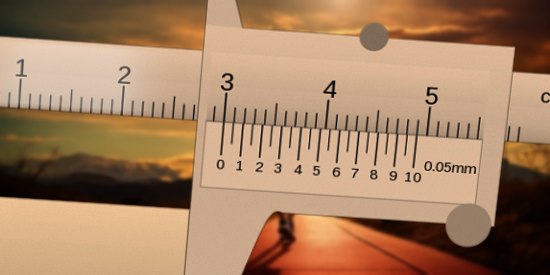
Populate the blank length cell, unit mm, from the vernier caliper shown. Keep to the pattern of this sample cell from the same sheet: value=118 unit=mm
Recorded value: value=30.0 unit=mm
